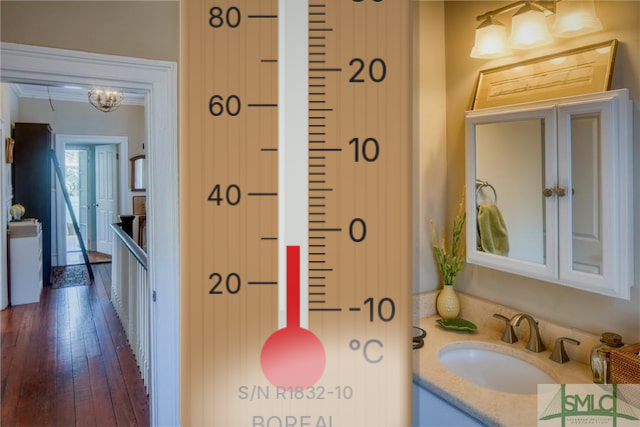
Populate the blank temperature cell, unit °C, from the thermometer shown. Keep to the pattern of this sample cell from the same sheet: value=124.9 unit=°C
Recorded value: value=-2 unit=°C
